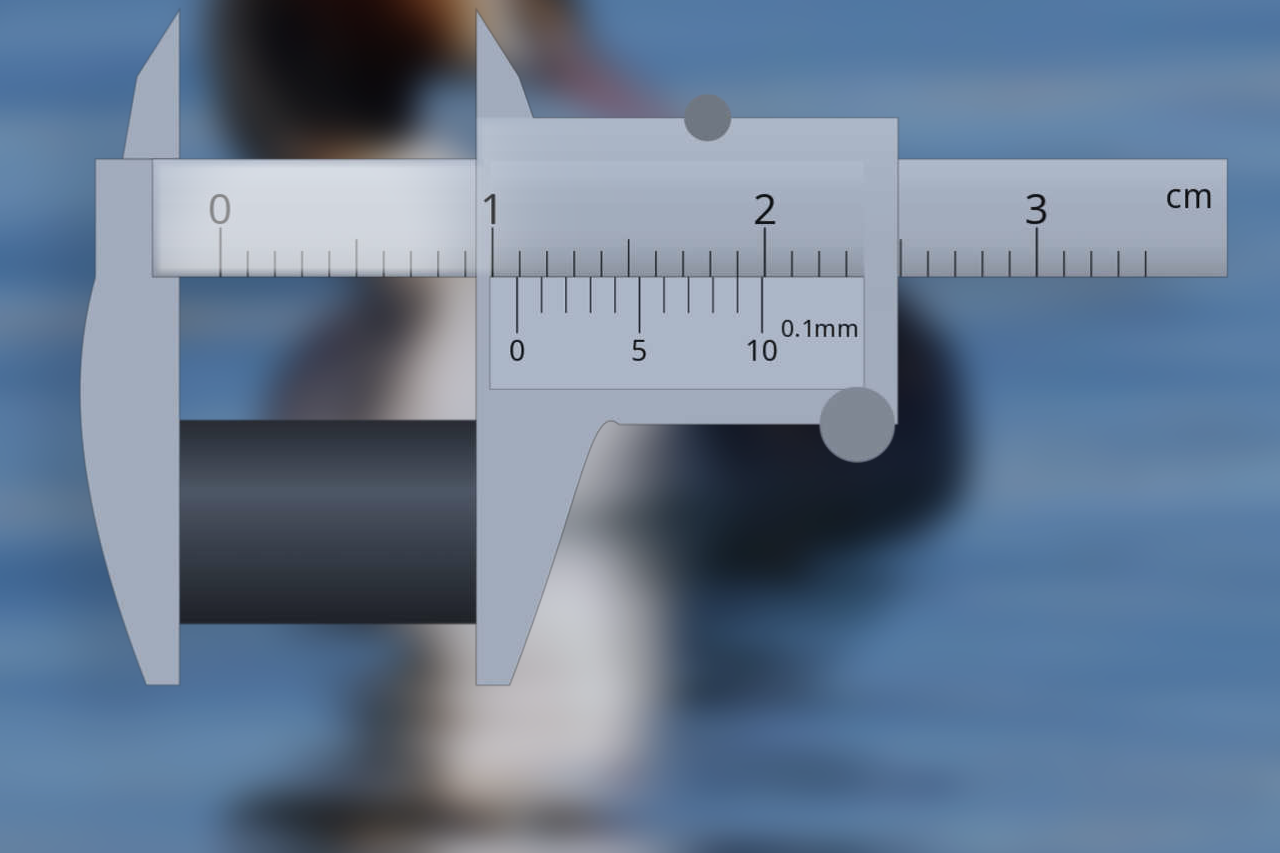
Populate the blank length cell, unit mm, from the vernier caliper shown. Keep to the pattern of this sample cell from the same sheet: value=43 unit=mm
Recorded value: value=10.9 unit=mm
